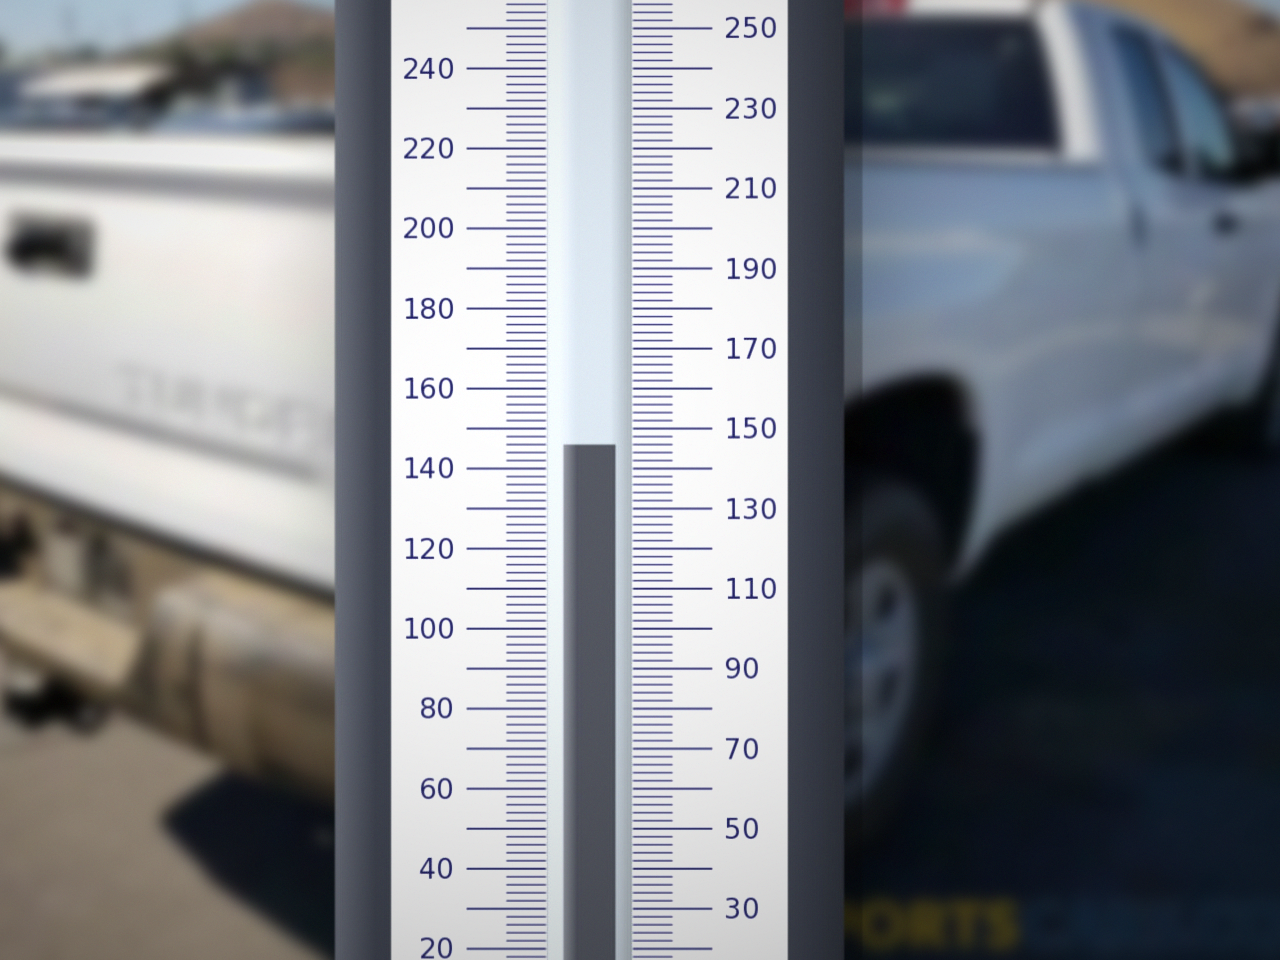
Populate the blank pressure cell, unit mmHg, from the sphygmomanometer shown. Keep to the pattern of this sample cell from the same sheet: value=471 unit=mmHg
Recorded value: value=146 unit=mmHg
